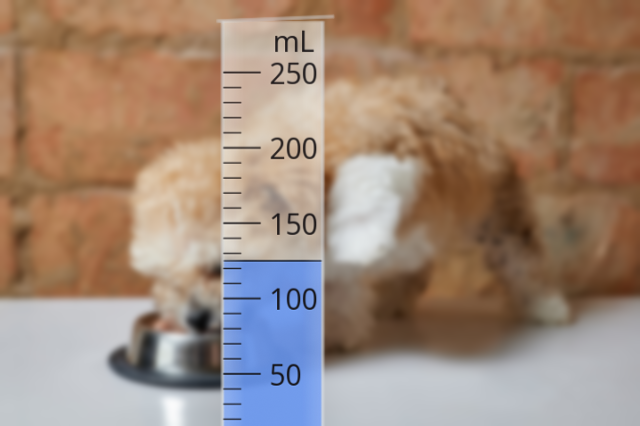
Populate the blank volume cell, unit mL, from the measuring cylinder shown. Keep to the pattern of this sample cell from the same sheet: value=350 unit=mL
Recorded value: value=125 unit=mL
